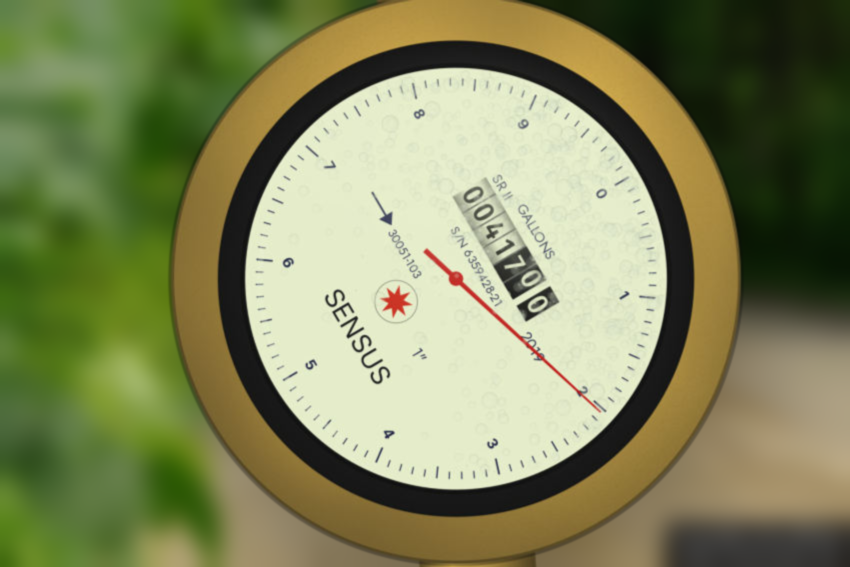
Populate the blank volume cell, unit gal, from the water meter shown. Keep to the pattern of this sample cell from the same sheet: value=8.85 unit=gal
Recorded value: value=41702.0 unit=gal
